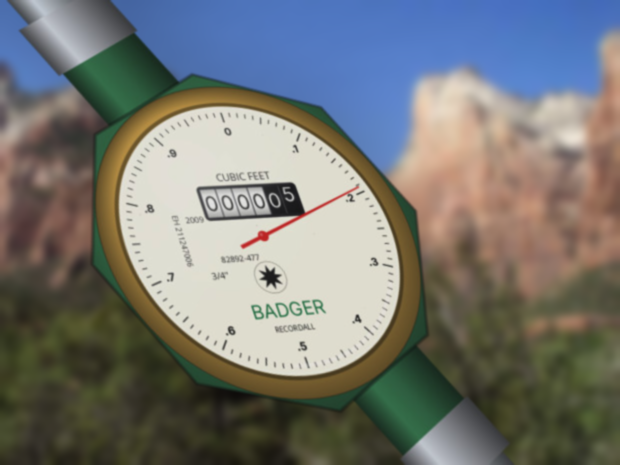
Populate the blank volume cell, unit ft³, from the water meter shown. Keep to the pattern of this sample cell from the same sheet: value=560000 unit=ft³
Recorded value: value=5.19 unit=ft³
